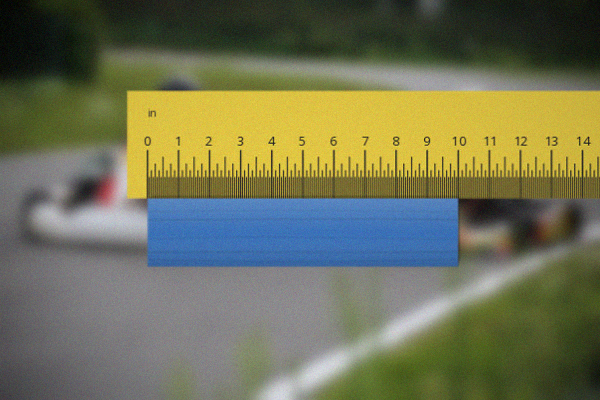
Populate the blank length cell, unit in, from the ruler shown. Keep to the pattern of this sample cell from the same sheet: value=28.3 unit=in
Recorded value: value=10 unit=in
